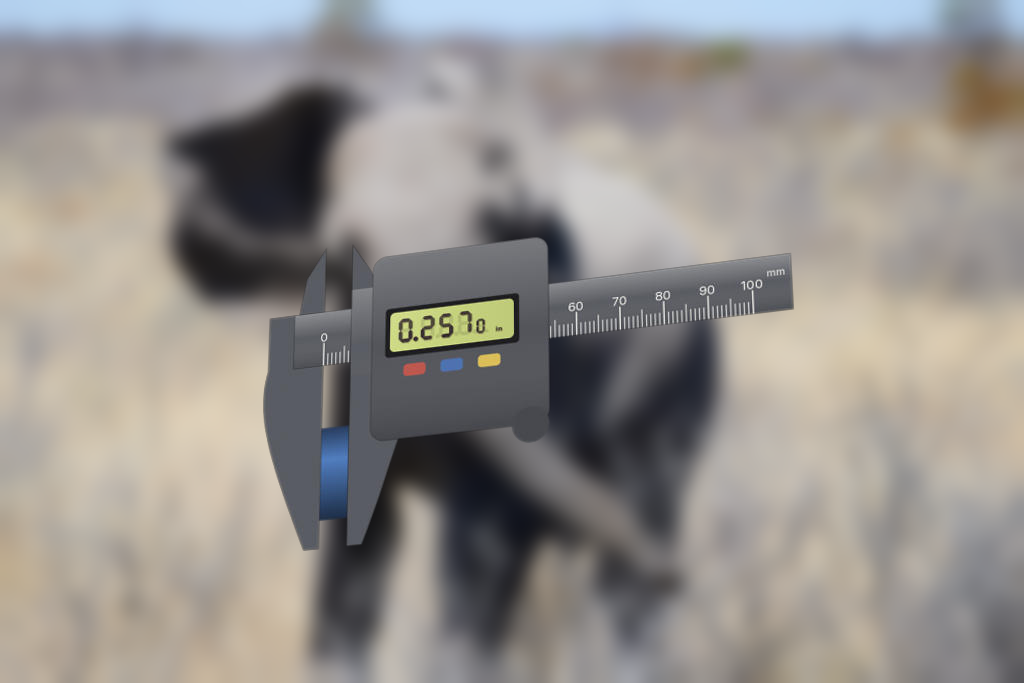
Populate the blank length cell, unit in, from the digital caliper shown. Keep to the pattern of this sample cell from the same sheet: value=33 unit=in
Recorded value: value=0.2570 unit=in
